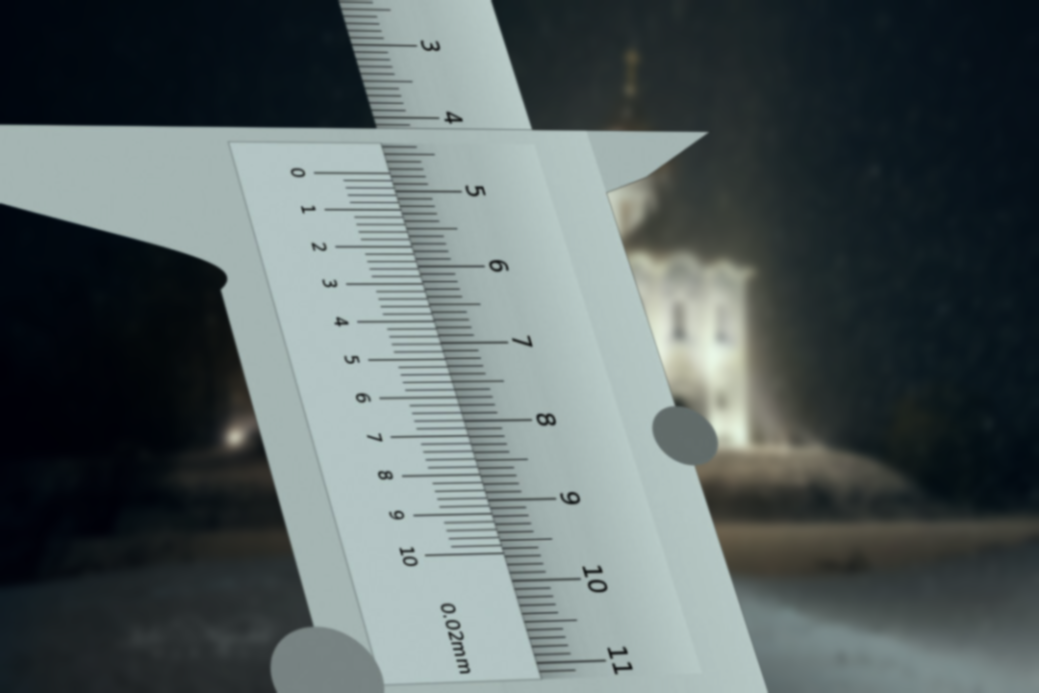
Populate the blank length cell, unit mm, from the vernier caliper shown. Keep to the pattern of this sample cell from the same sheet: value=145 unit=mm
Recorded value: value=47.6 unit=mm
